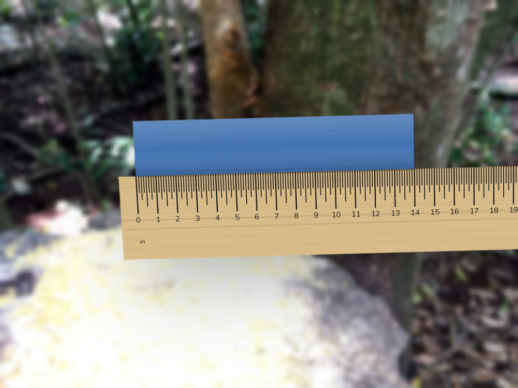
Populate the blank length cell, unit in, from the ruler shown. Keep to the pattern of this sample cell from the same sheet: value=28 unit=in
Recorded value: value=14 unit=in
